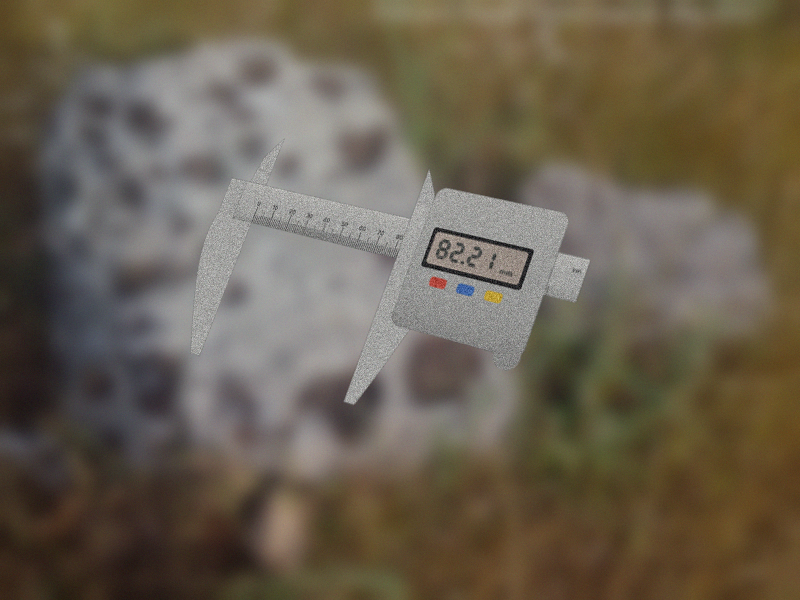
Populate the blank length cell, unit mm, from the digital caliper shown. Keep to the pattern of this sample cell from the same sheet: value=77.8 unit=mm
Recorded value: value=82.21 unit=mm
